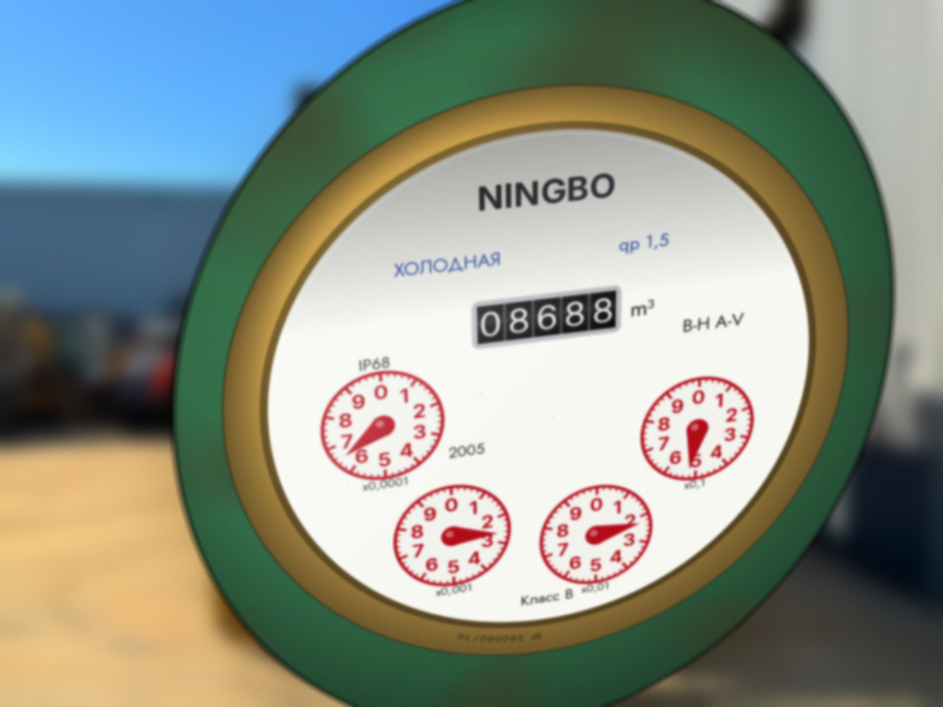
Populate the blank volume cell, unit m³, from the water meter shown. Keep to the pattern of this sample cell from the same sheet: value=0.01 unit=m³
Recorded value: value=8688.5226 unit=m³
